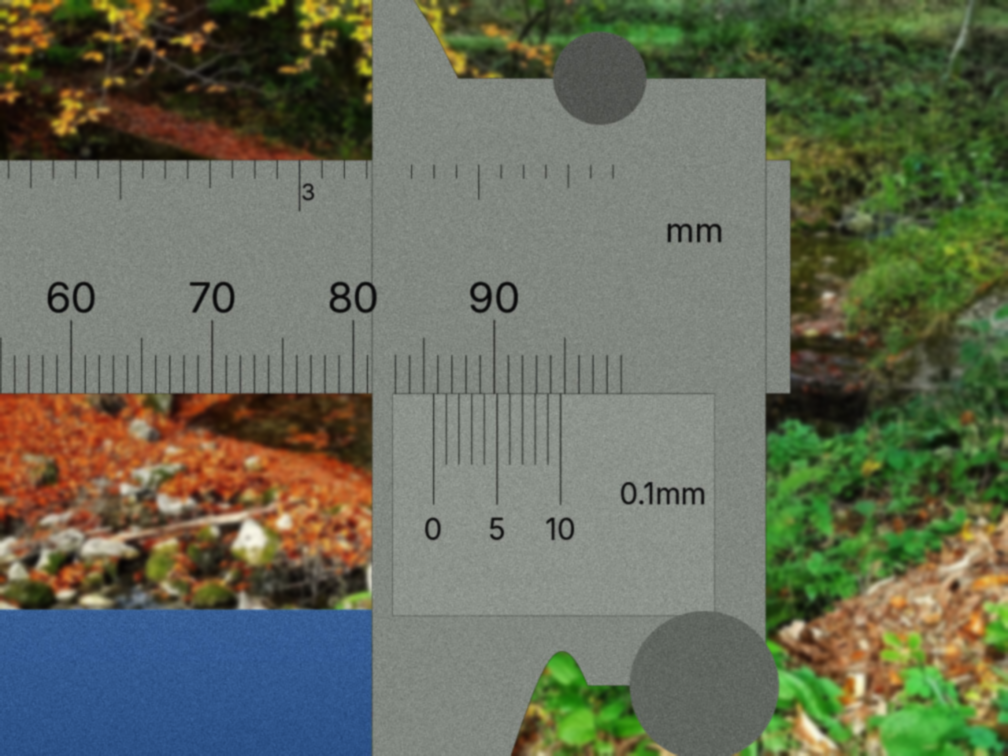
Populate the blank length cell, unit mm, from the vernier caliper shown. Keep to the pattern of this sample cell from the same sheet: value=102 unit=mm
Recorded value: value=85.7 unit=mm
